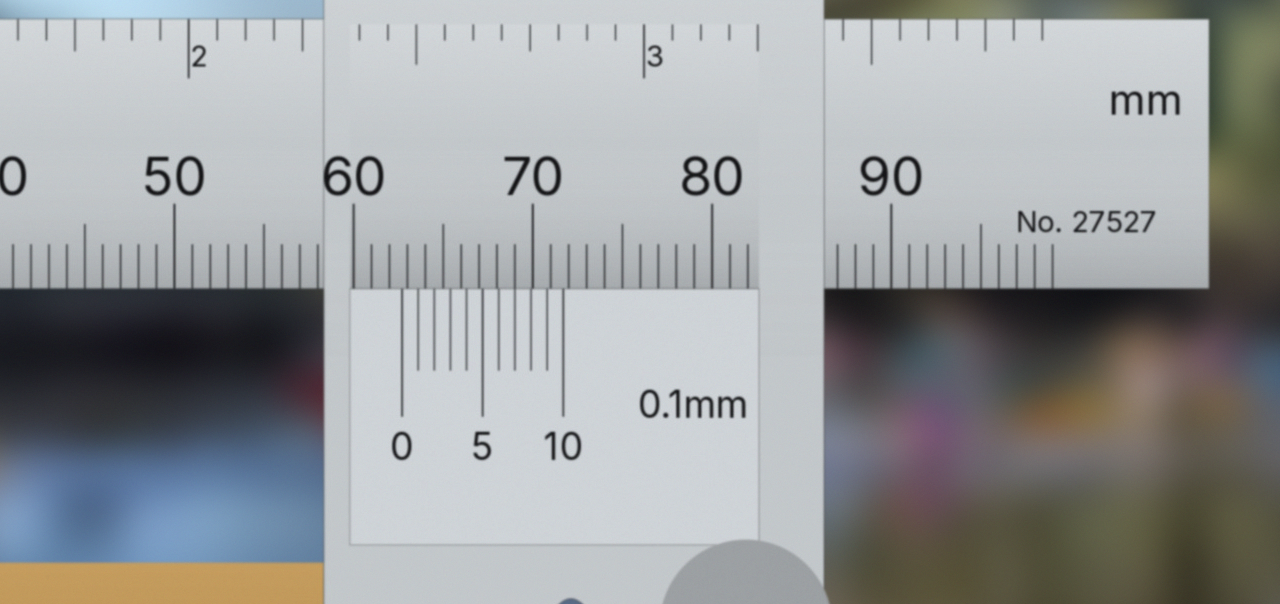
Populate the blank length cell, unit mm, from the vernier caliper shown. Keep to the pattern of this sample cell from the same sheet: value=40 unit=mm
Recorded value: value=62.7 unit=mm
